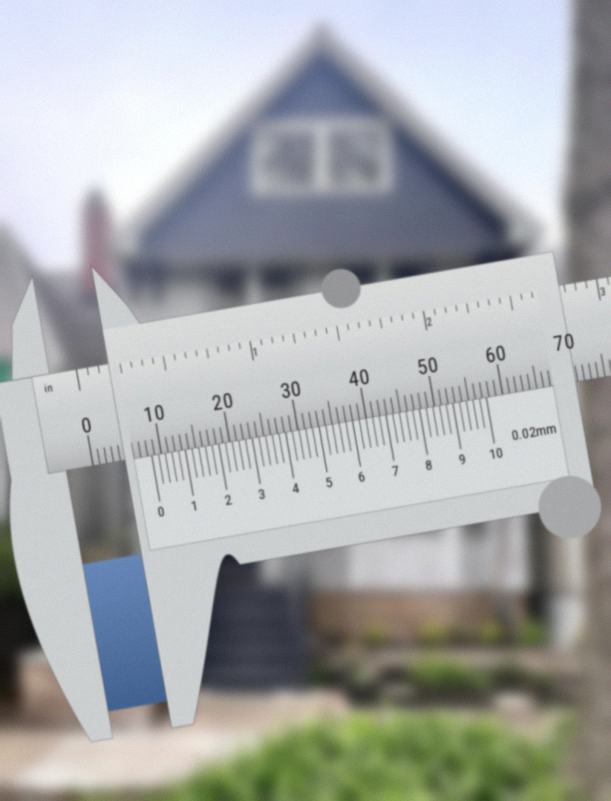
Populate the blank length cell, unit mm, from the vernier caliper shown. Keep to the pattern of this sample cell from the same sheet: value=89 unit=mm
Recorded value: value=8.6 unit=mm
